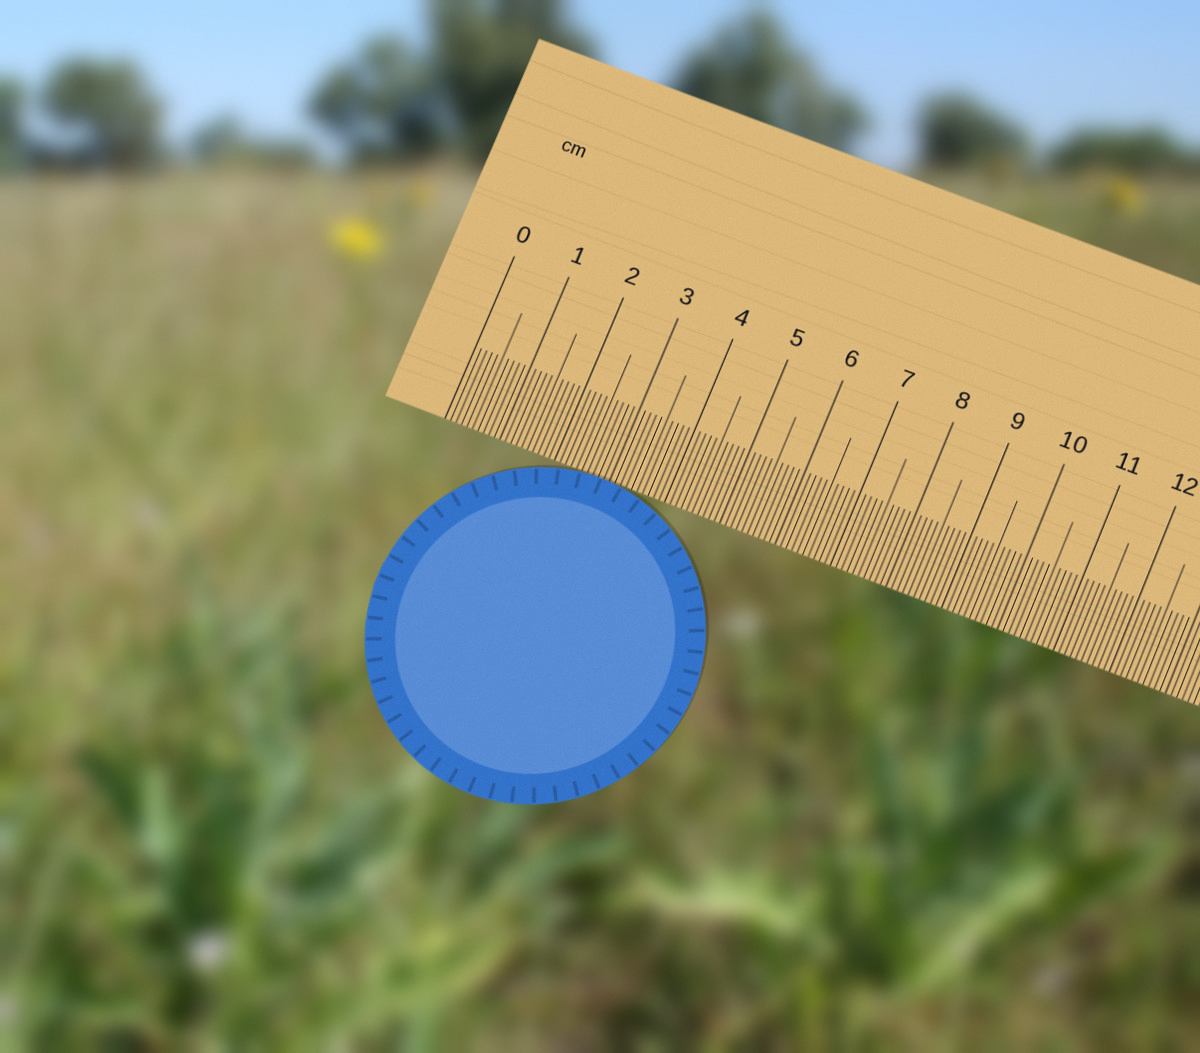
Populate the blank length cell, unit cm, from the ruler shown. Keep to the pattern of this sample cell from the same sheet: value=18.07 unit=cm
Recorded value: value=5.7 unit=cm
